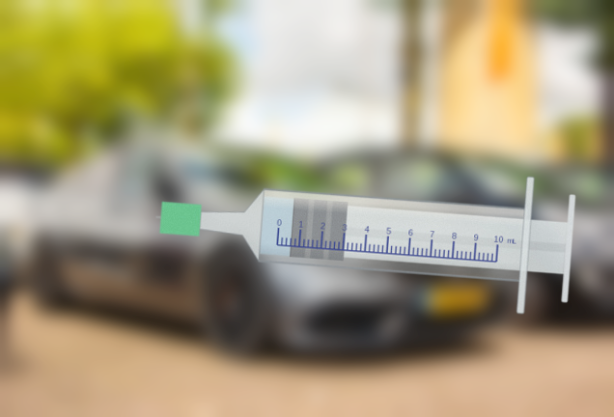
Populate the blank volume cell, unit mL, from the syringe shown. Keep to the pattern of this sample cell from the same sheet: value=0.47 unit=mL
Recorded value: value=0.6 unit=mL
